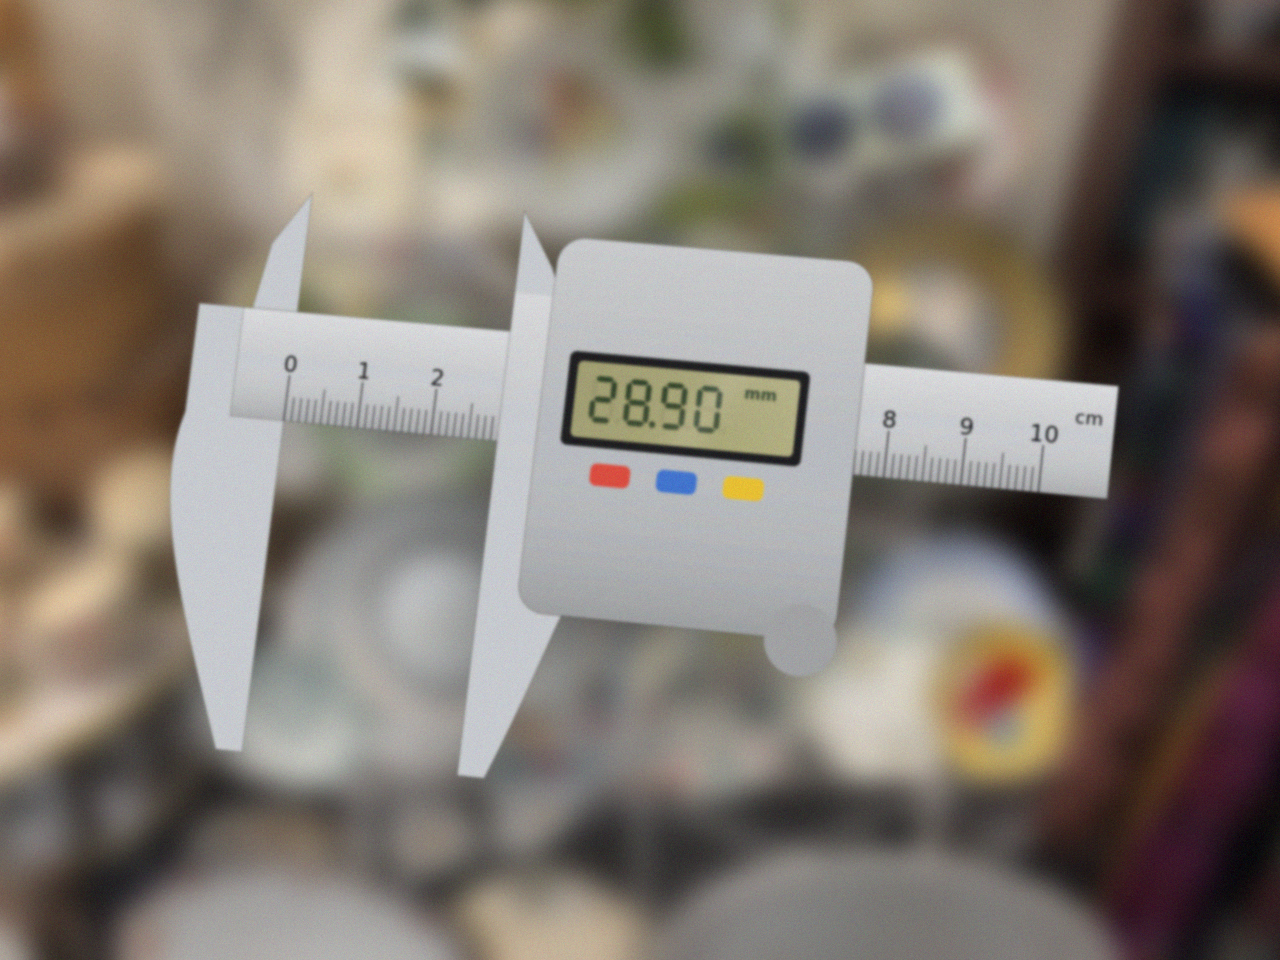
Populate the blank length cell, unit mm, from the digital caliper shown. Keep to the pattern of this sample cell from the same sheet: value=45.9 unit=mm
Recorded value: value=28.90 unit=mm
